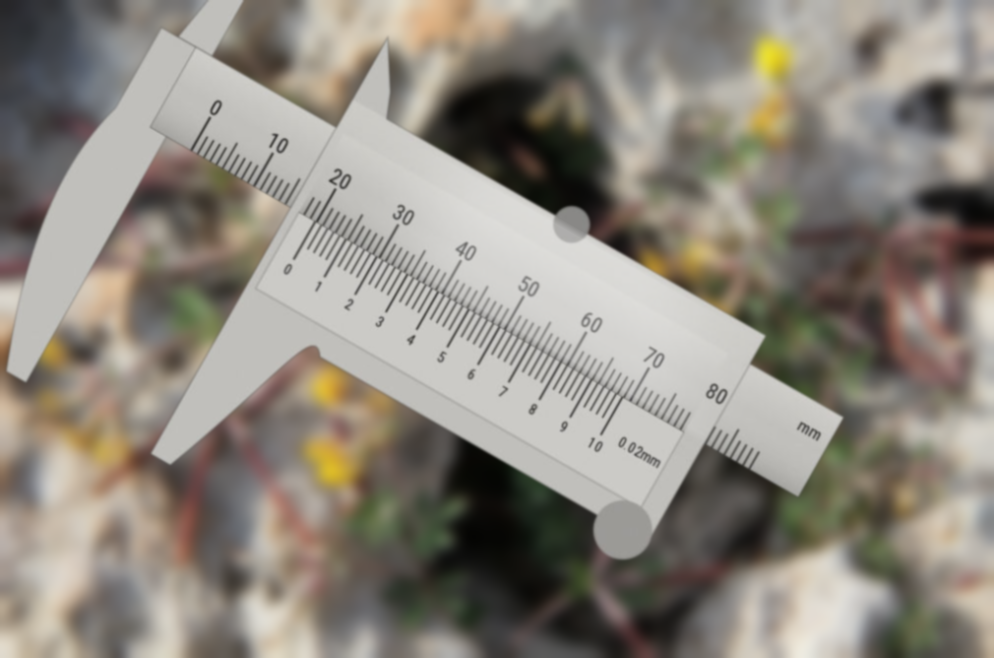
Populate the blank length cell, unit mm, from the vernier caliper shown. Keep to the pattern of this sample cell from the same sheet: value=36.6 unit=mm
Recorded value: value=19.8 unit=mm
